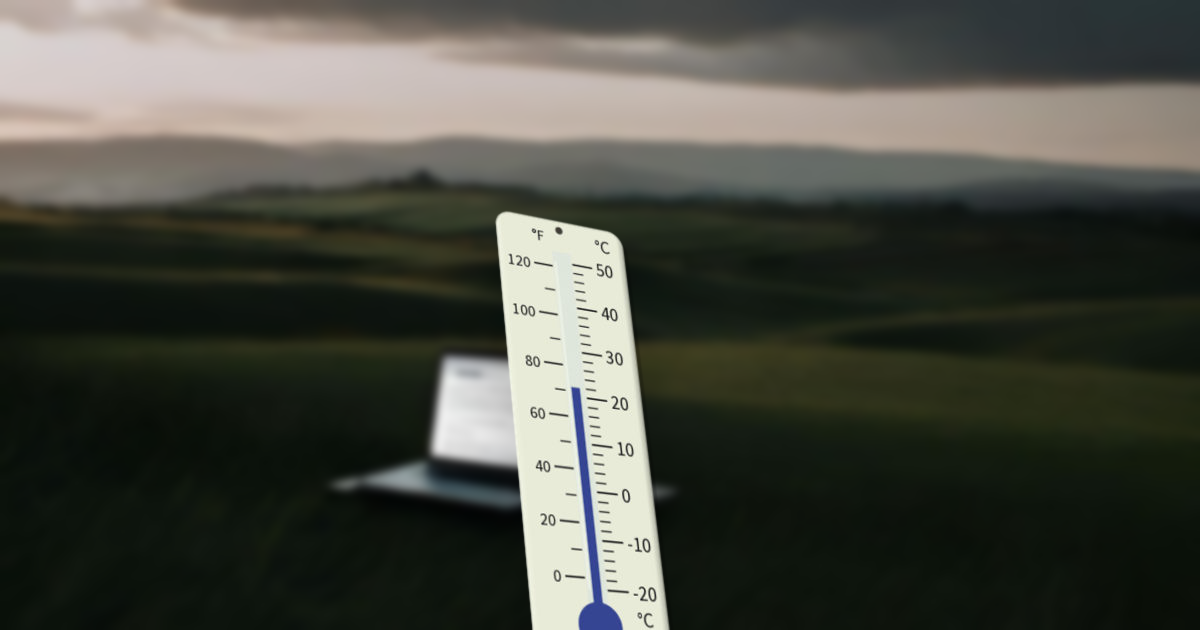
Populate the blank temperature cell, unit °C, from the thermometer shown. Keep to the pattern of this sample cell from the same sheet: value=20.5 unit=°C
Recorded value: value=22 unit=°C
